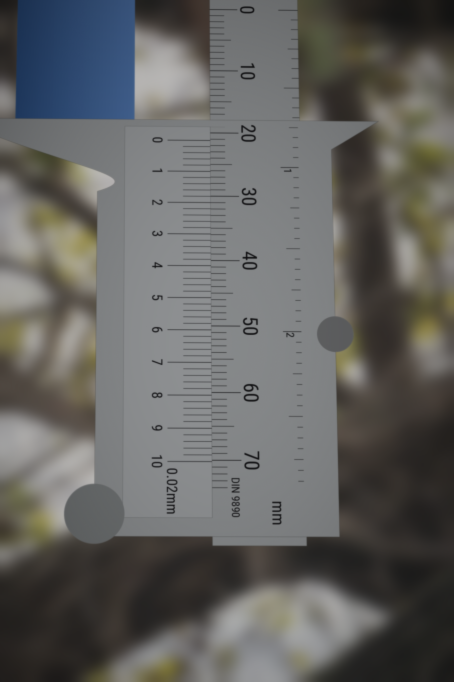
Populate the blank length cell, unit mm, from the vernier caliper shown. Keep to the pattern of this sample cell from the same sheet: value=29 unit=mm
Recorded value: value=21.2 unit=mm
